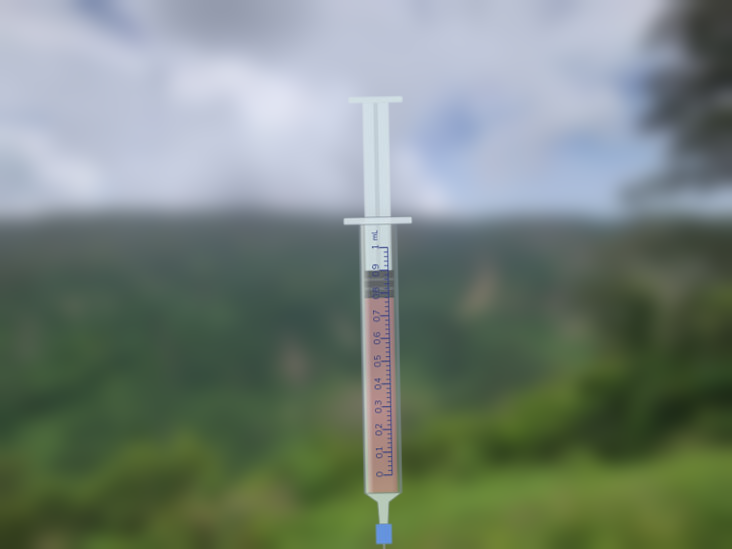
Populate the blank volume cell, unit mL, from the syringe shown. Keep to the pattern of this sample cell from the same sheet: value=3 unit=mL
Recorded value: value=0.78 unit=mL
